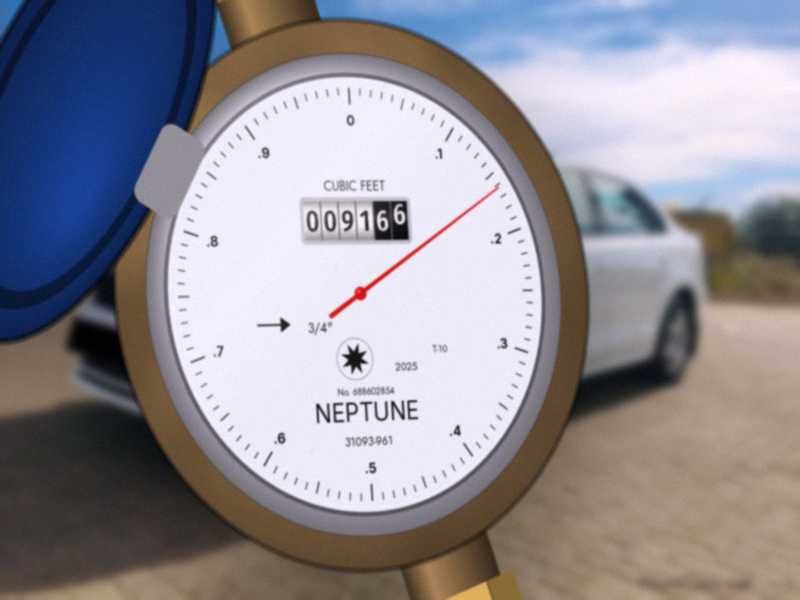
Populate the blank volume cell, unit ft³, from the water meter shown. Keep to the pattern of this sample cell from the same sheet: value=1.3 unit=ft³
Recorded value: value=9166.16 unit=ft³
